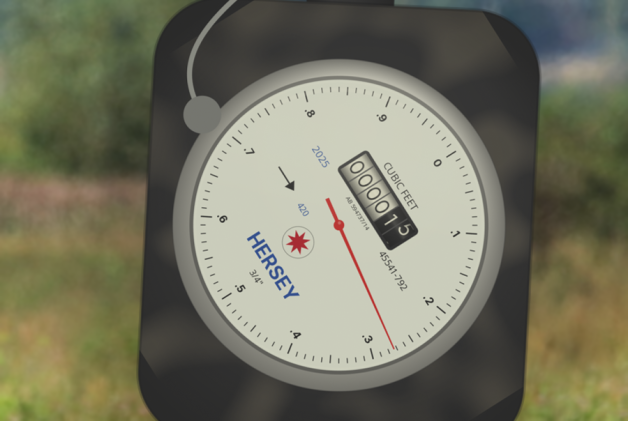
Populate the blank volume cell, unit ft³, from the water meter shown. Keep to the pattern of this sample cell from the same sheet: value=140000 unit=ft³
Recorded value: value=15.27 unit=ft³
